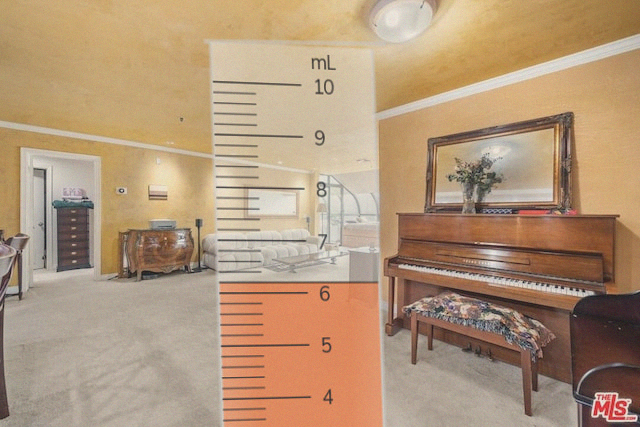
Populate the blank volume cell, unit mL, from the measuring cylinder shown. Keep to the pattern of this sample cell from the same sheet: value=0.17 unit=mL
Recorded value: value=6.2 unit=mL
